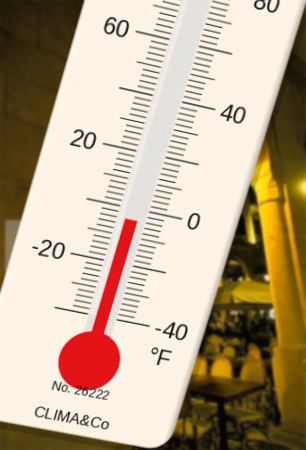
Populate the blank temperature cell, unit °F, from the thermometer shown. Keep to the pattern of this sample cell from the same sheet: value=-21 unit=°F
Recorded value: value=-4 unit=°F
